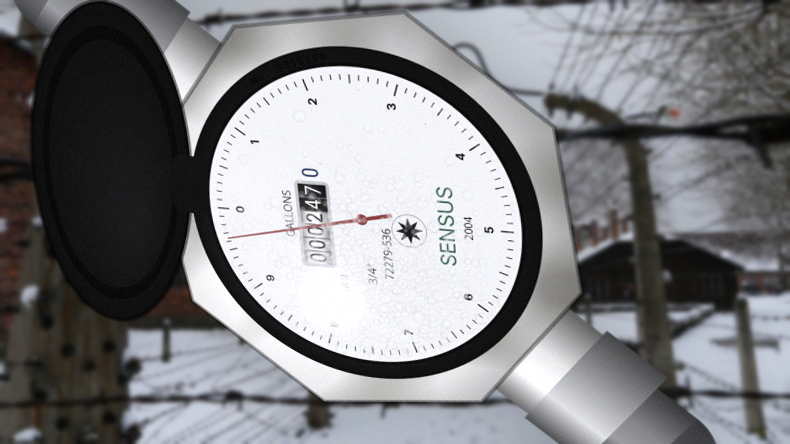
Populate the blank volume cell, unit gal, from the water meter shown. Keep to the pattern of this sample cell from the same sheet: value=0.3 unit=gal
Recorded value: value=2469.6 unit=gal
